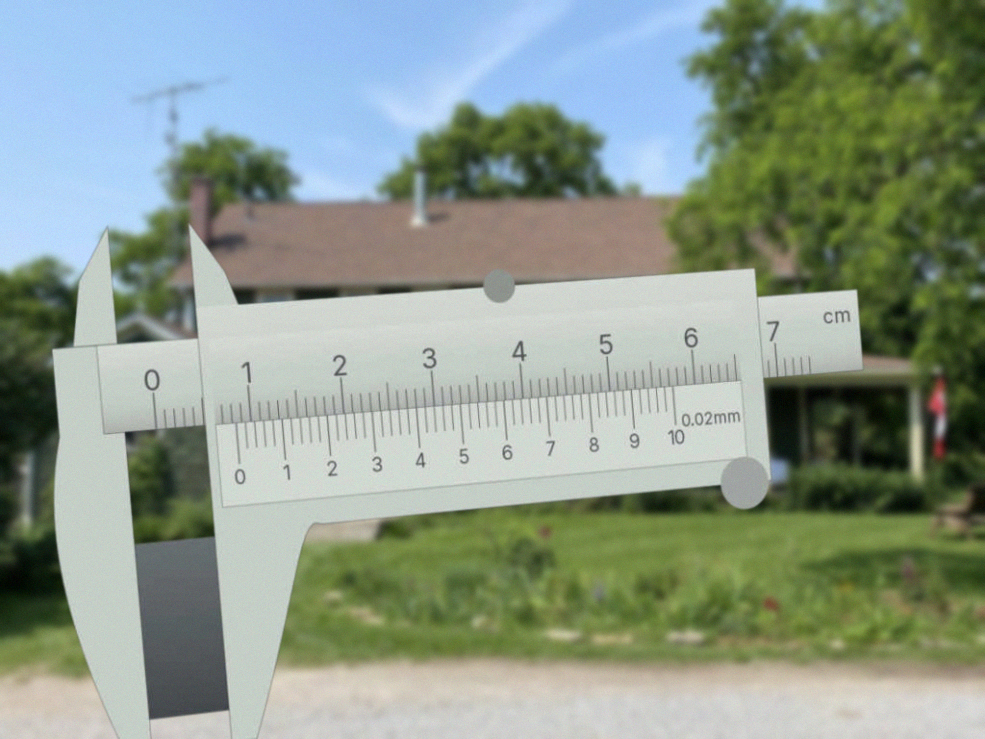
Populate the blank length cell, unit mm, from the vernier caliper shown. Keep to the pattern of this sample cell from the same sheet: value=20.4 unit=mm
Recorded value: value=8.4 unit=mm
